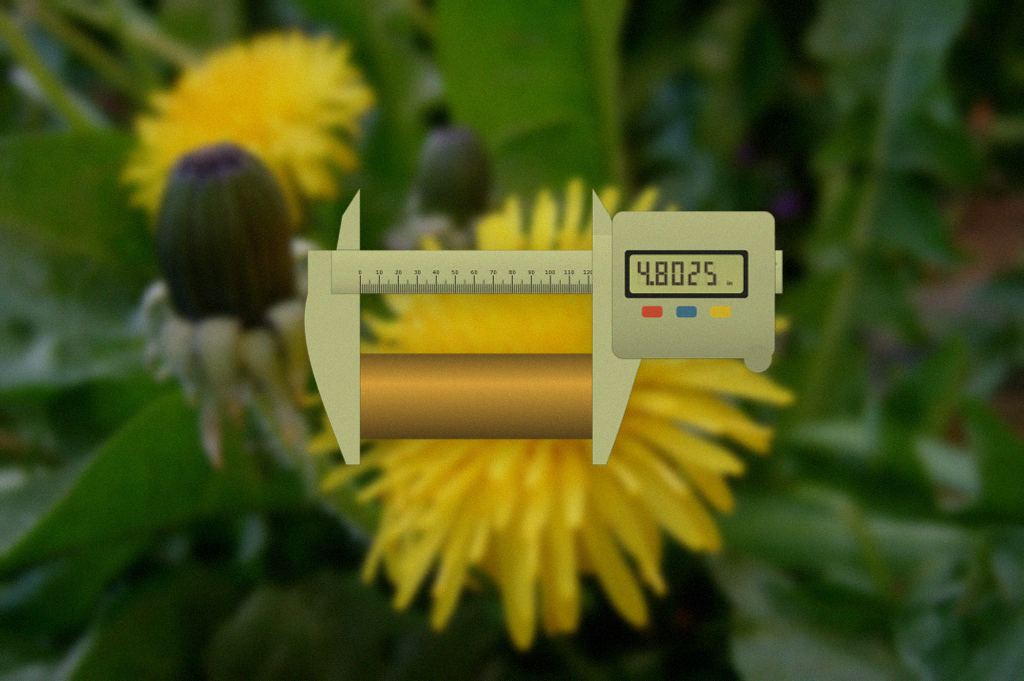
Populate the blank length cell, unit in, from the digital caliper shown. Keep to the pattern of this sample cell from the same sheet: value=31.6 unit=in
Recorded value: value=4.8025 unit=in
